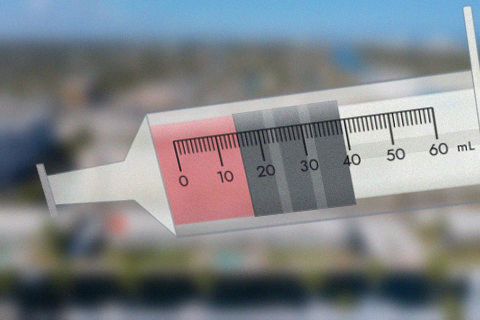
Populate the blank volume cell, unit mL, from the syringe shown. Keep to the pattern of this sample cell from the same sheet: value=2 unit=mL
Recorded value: value=15 unit=mL
